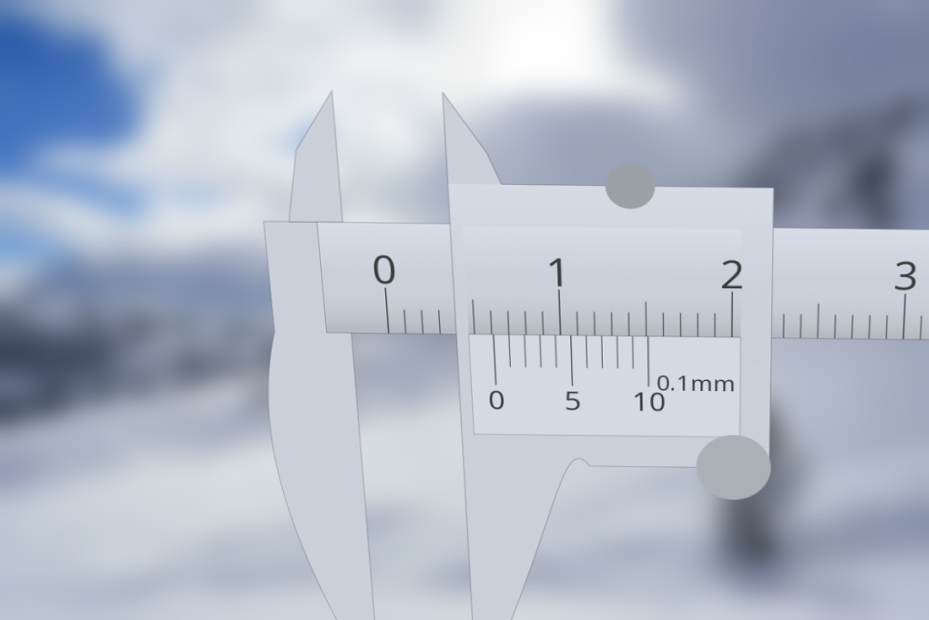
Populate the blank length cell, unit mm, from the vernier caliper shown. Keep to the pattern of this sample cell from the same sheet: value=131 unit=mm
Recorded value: value=6.1 unit=mm
